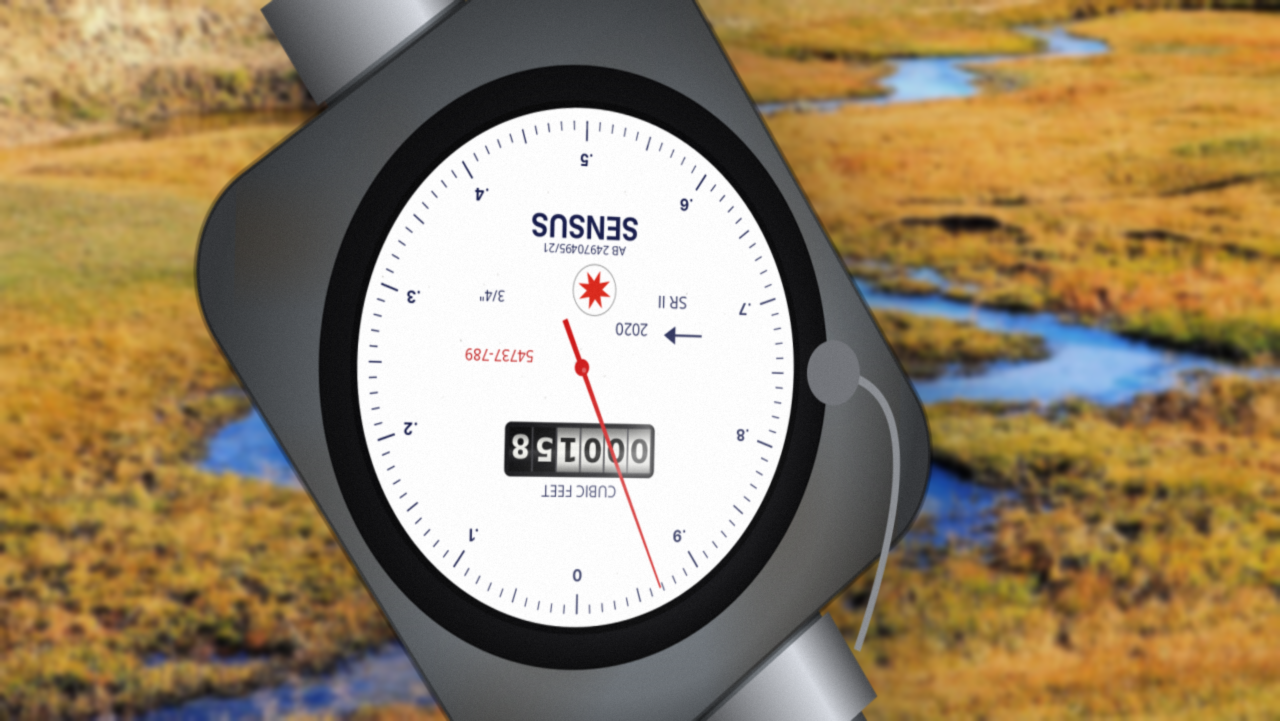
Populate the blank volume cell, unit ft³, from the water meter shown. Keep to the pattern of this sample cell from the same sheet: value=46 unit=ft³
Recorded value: value=157.93 unit=ft³
